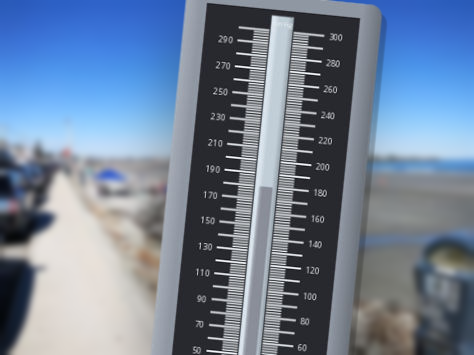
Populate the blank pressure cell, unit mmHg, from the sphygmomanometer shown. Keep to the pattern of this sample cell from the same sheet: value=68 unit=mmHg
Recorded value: value=180 unit=mmHg
